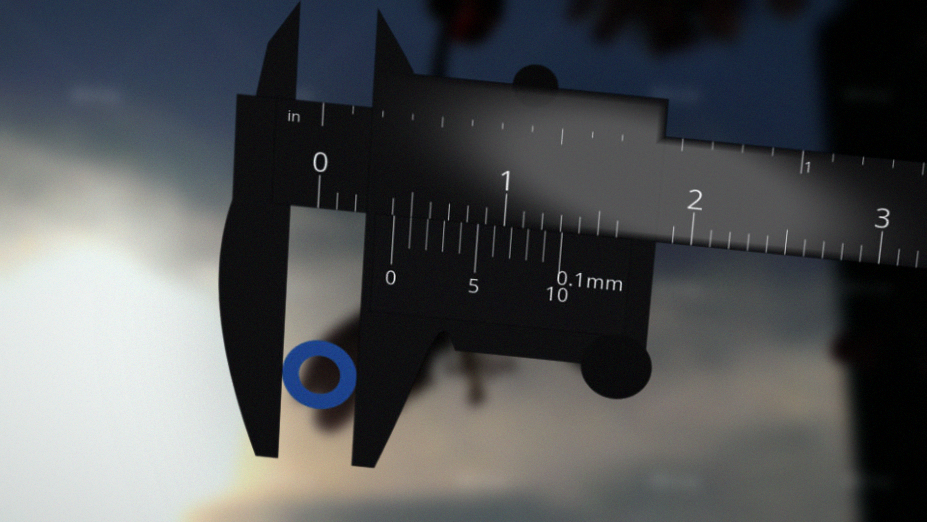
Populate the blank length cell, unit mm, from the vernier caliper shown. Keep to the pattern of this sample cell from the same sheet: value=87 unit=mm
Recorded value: value=4.1 unit=mm
